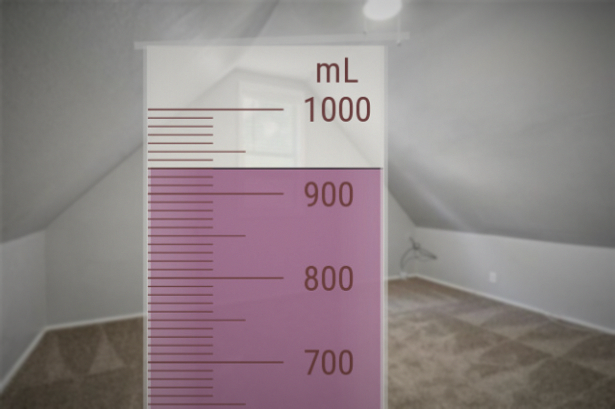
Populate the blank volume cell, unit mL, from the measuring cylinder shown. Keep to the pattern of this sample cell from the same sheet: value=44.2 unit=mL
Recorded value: value=930 unit=mL
